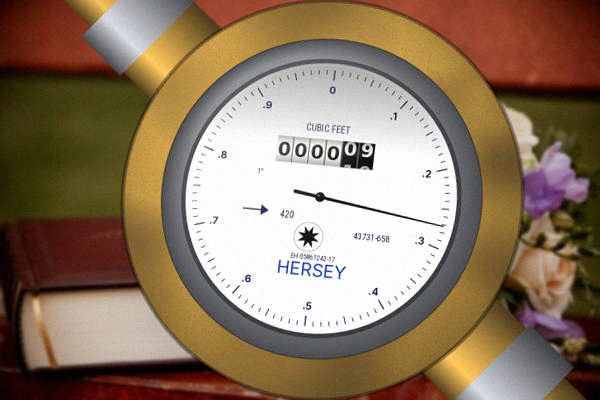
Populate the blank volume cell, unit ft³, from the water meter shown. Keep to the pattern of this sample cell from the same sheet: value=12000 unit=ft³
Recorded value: value=9.27 unit=ft³
